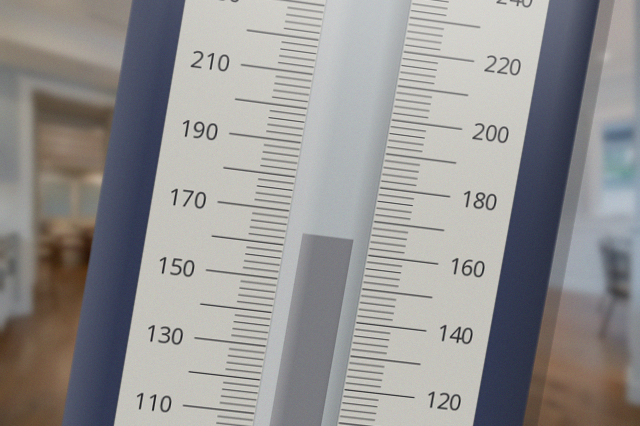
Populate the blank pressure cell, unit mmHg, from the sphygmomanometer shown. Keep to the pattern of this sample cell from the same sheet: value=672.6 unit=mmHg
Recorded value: value=164 unit=mmHg
